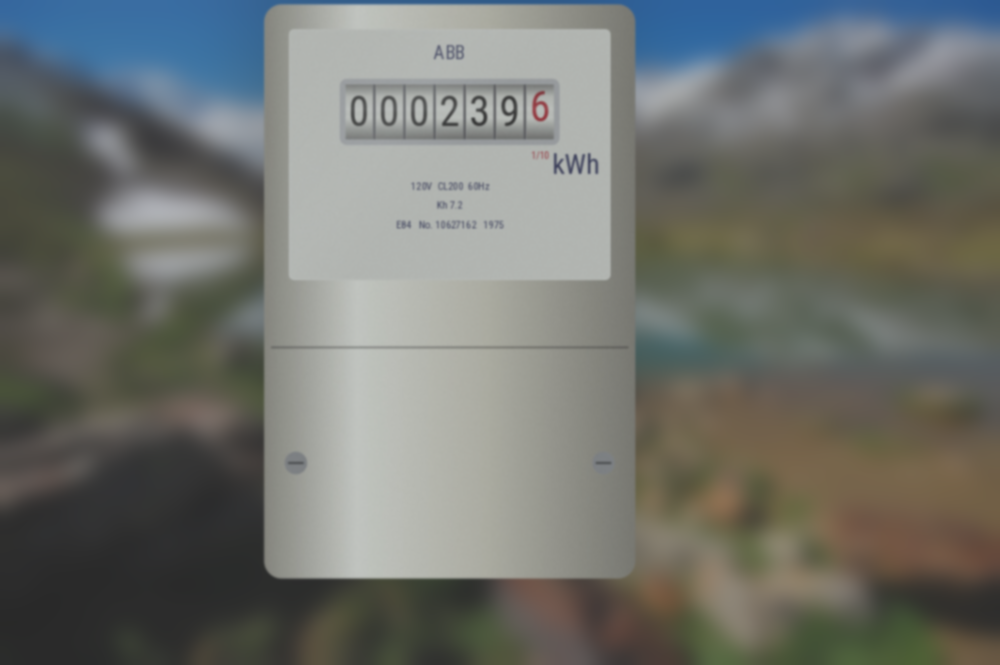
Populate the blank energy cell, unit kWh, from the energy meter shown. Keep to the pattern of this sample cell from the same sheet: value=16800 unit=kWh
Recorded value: value=239.6 unit=kWh
